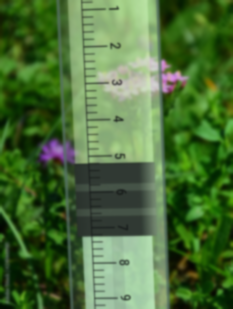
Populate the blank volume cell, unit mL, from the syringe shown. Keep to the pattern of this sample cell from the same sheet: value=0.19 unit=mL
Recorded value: value=5.2 unit=mL
